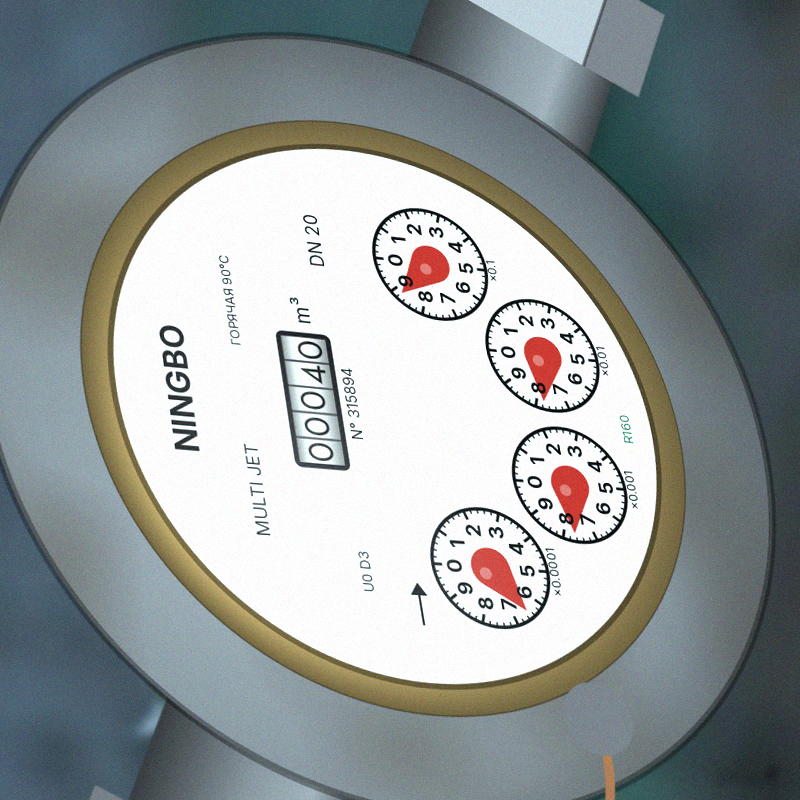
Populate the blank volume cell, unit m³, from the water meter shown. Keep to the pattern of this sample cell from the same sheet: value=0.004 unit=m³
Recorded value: value=39.8776 unit=m³
